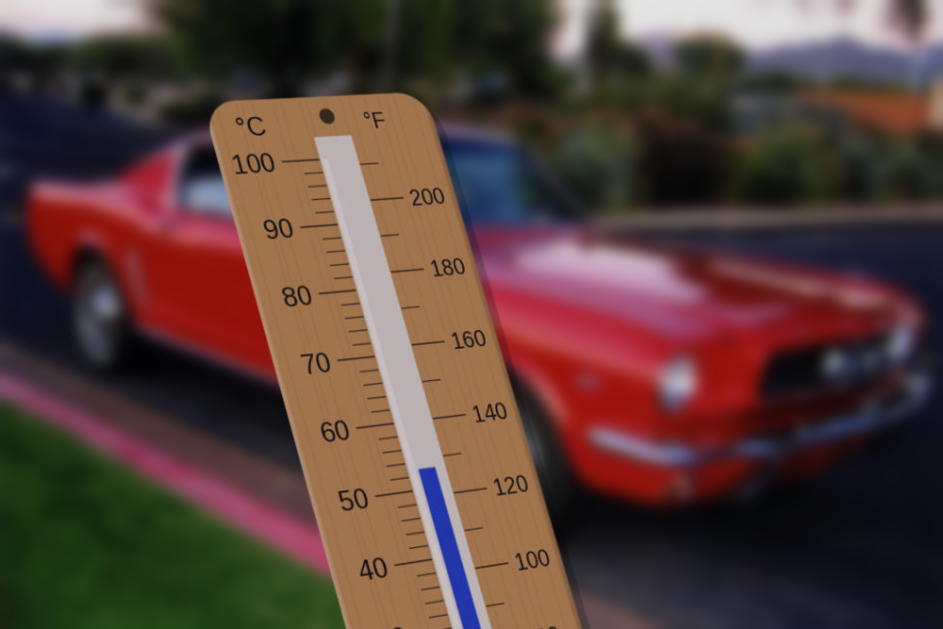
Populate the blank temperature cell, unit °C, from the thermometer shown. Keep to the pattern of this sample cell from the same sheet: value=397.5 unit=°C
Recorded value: value=53 unit=°C
